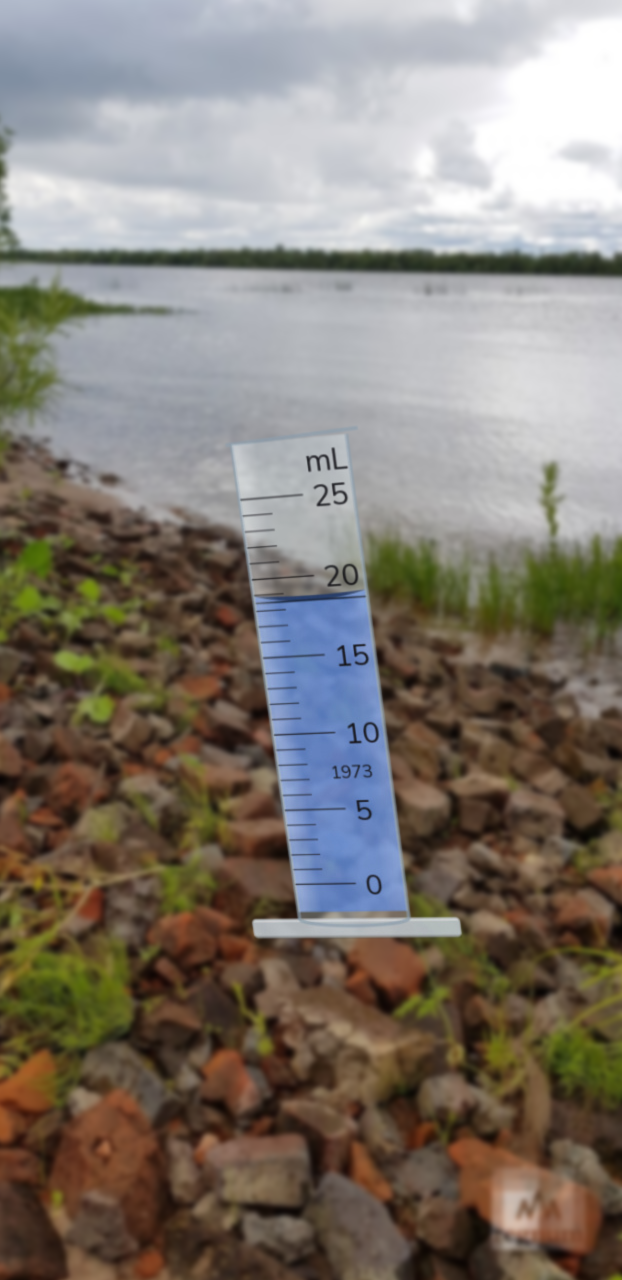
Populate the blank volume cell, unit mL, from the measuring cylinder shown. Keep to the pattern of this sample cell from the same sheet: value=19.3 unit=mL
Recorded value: value=18.5 unit=mL
